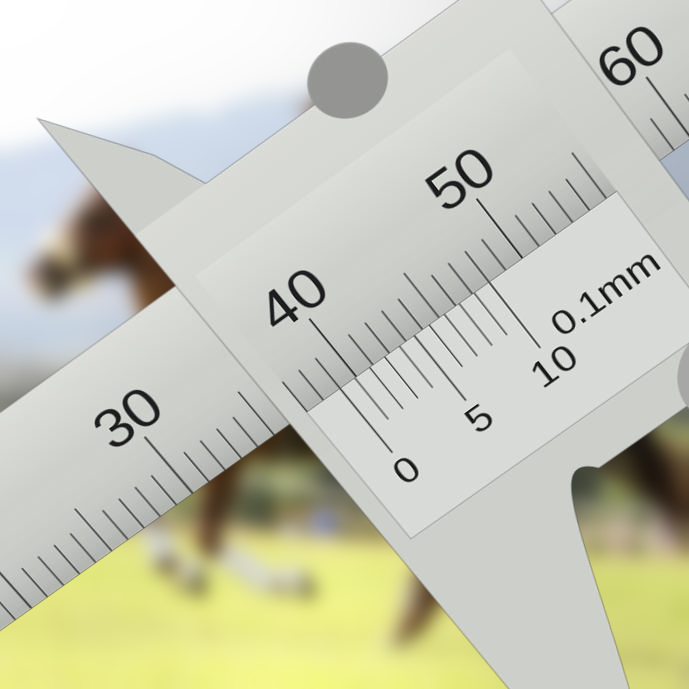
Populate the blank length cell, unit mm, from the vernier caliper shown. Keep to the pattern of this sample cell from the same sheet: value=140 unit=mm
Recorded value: value=39.0 unit=mm
